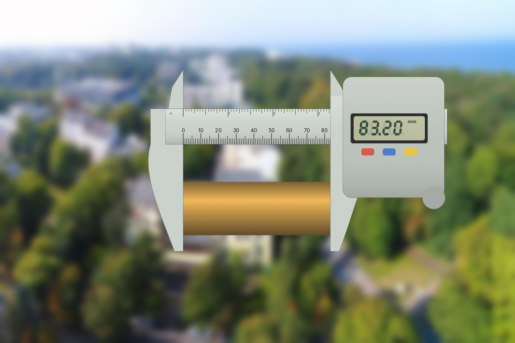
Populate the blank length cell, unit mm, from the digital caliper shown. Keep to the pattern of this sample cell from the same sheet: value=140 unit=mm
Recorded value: value=83.20 unit=mm
